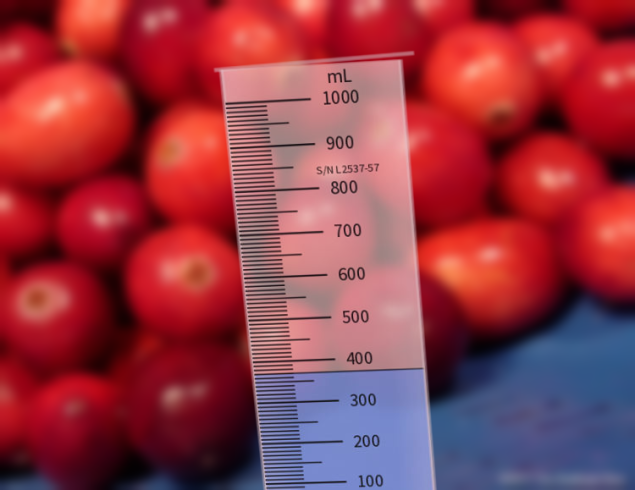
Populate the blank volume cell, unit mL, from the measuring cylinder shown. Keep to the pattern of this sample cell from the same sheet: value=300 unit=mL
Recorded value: value=370 unit=mL
